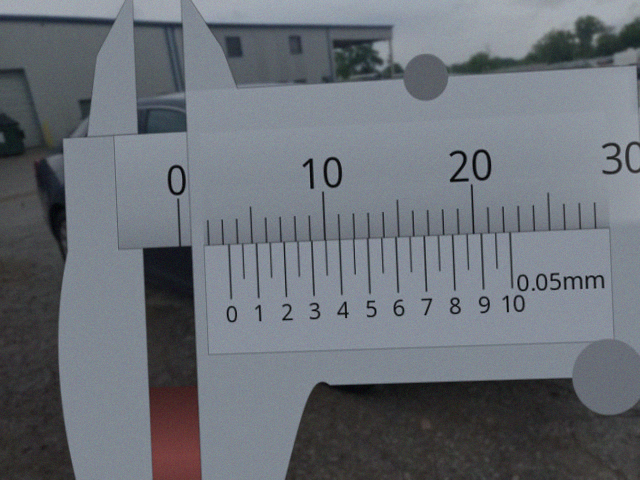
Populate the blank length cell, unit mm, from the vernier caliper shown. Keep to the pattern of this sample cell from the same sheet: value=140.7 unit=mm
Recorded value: value=3.4 unit=mm
